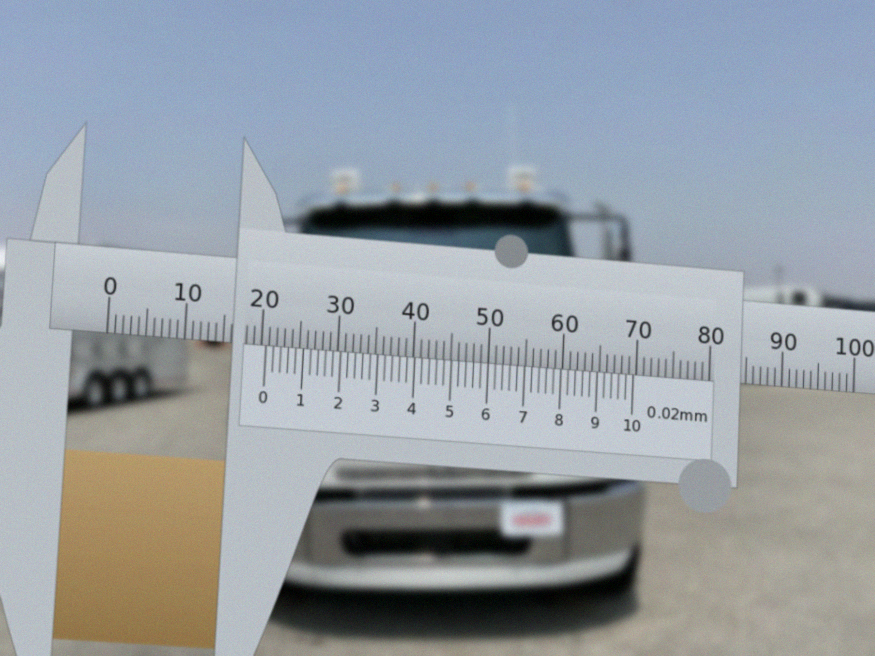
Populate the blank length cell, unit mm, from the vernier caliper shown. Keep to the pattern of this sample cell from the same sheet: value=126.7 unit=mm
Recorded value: value=20.6 unit=mm
